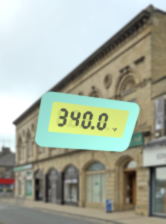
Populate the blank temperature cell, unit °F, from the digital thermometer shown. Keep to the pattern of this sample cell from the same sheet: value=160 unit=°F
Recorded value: value=340.0 unit=°F
